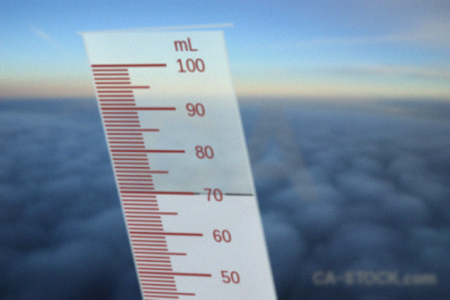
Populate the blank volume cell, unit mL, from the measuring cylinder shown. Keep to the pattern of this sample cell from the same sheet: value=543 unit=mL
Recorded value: value=70 unit=mL
